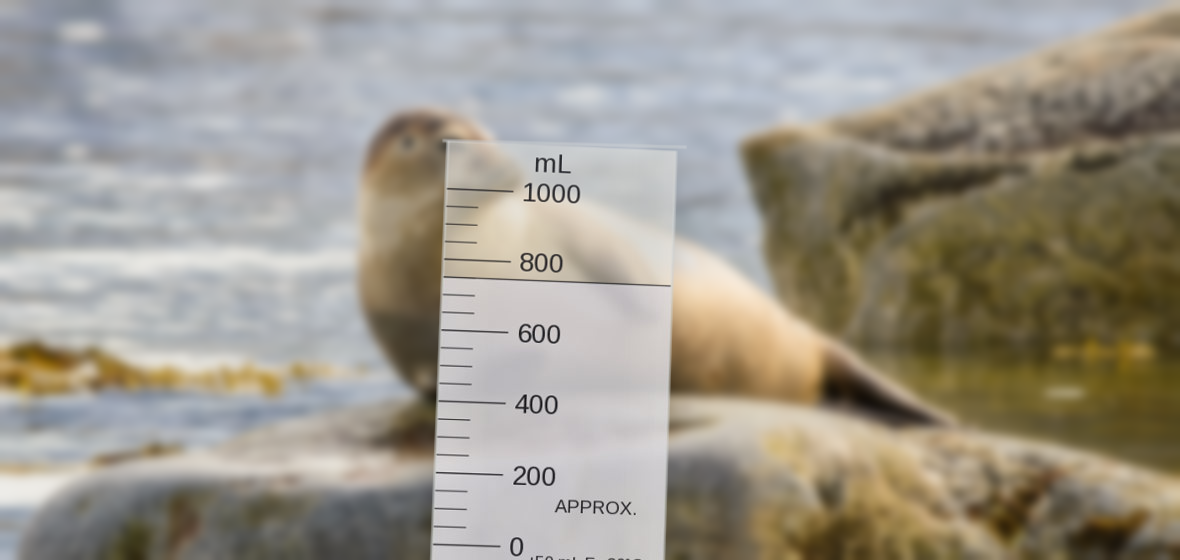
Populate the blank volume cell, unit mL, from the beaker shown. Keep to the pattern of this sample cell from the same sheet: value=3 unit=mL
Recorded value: value=750 unit=mL
